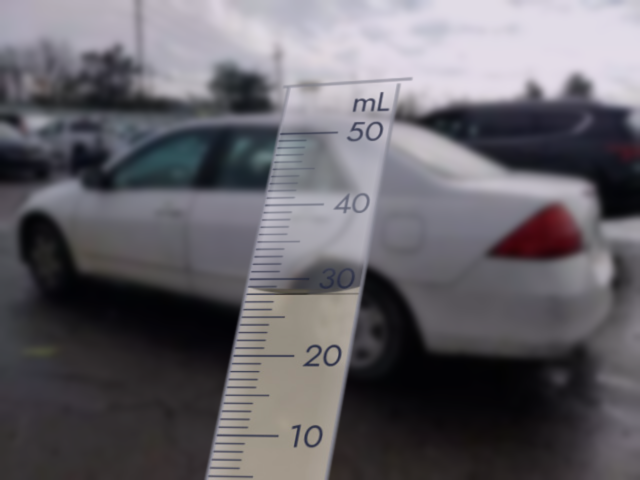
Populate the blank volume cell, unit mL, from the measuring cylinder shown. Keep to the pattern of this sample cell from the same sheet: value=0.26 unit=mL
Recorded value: value=28 unit=mL
